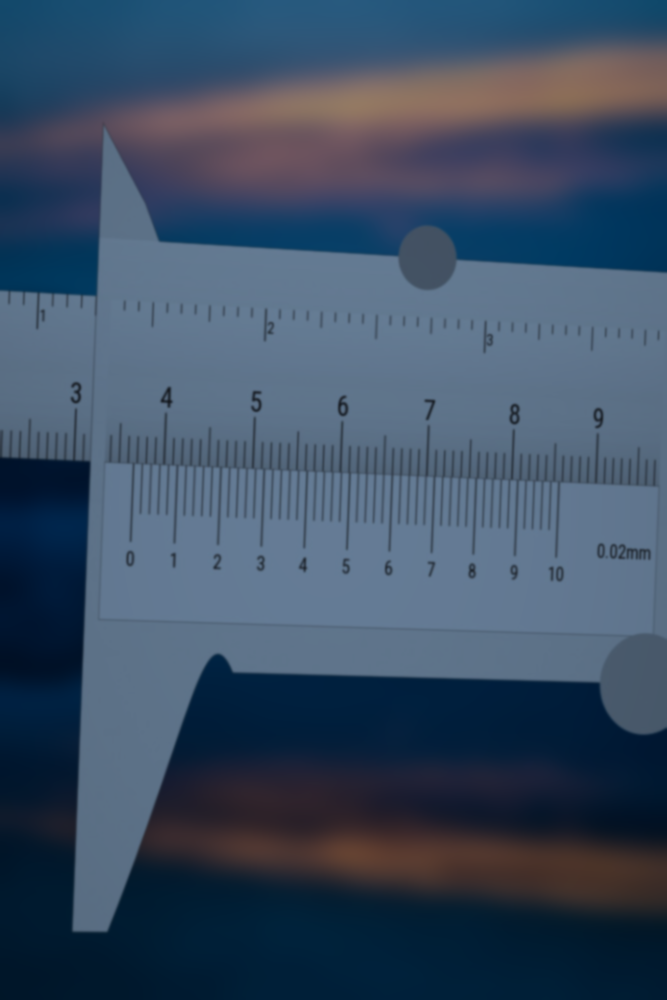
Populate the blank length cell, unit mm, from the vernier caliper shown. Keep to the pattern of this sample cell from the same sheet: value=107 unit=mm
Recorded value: value=36.6 unit=mm
